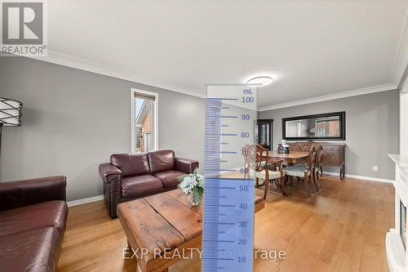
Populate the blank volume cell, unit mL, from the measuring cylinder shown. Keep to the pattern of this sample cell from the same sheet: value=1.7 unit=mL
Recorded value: value=55 unit=mL
